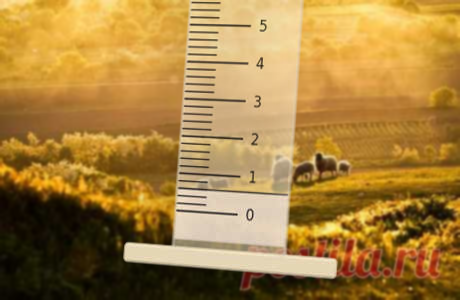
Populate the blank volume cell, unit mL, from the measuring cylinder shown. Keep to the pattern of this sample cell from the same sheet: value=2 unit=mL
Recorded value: value=0.6 unit=mL
